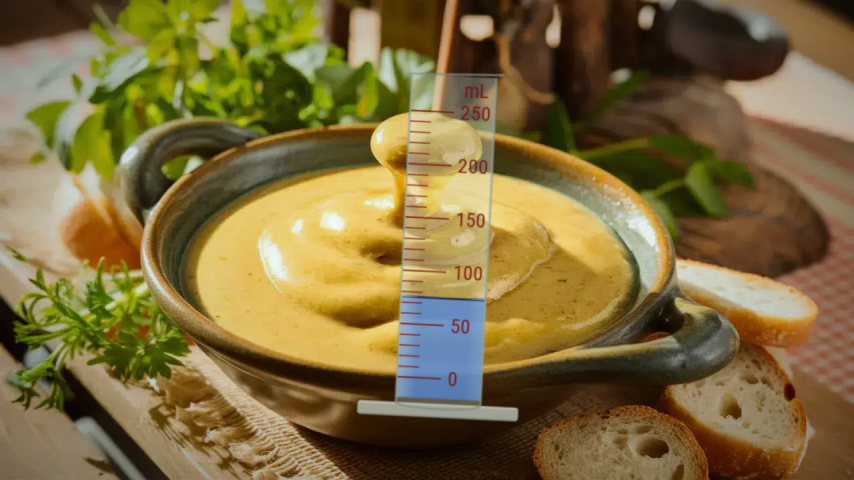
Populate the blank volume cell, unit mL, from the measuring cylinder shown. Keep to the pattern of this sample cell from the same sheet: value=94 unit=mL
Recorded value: value=75 unit=mL
